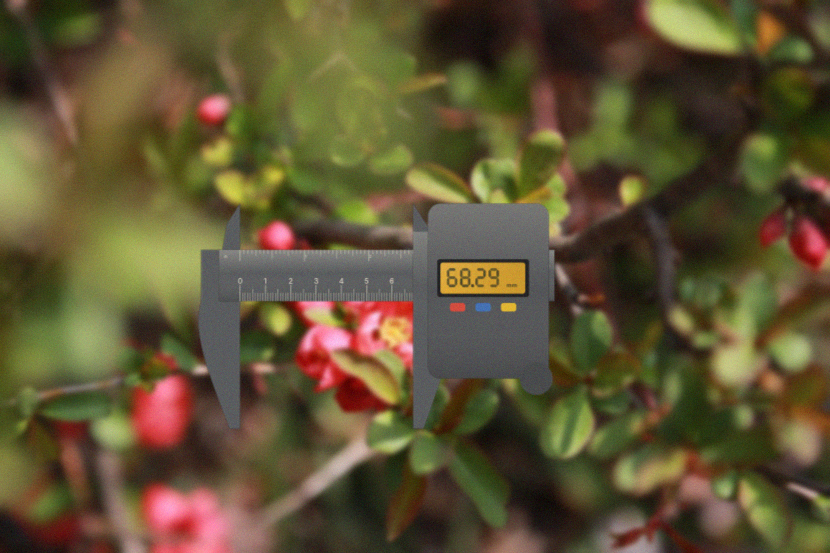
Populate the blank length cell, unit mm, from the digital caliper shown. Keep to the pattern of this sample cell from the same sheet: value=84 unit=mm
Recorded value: value=68.29 unit=mm
